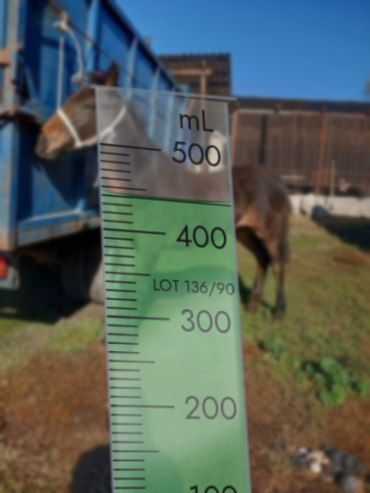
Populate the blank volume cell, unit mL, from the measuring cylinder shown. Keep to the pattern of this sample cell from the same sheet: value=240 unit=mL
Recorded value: value=440 unit=mL
